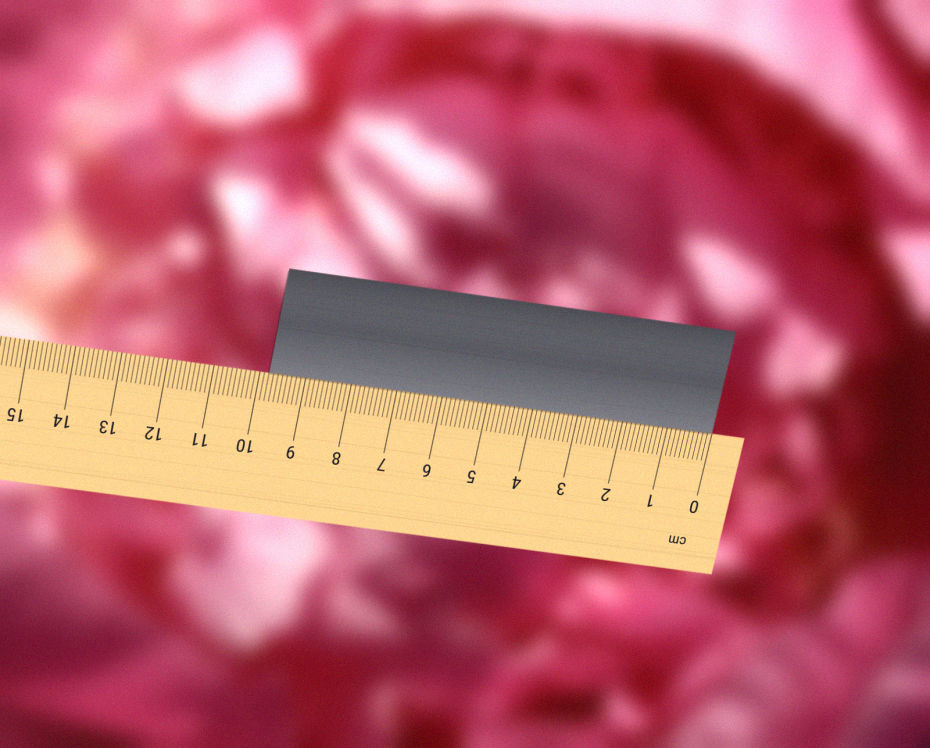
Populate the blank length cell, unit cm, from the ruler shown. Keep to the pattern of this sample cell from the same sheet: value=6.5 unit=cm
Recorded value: value=9.8 unit=cm
